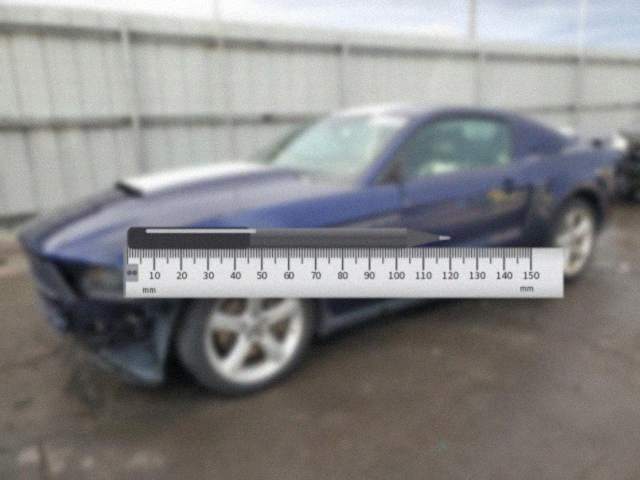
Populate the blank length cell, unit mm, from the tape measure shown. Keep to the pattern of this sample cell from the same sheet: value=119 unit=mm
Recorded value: value=120 unit=mm
